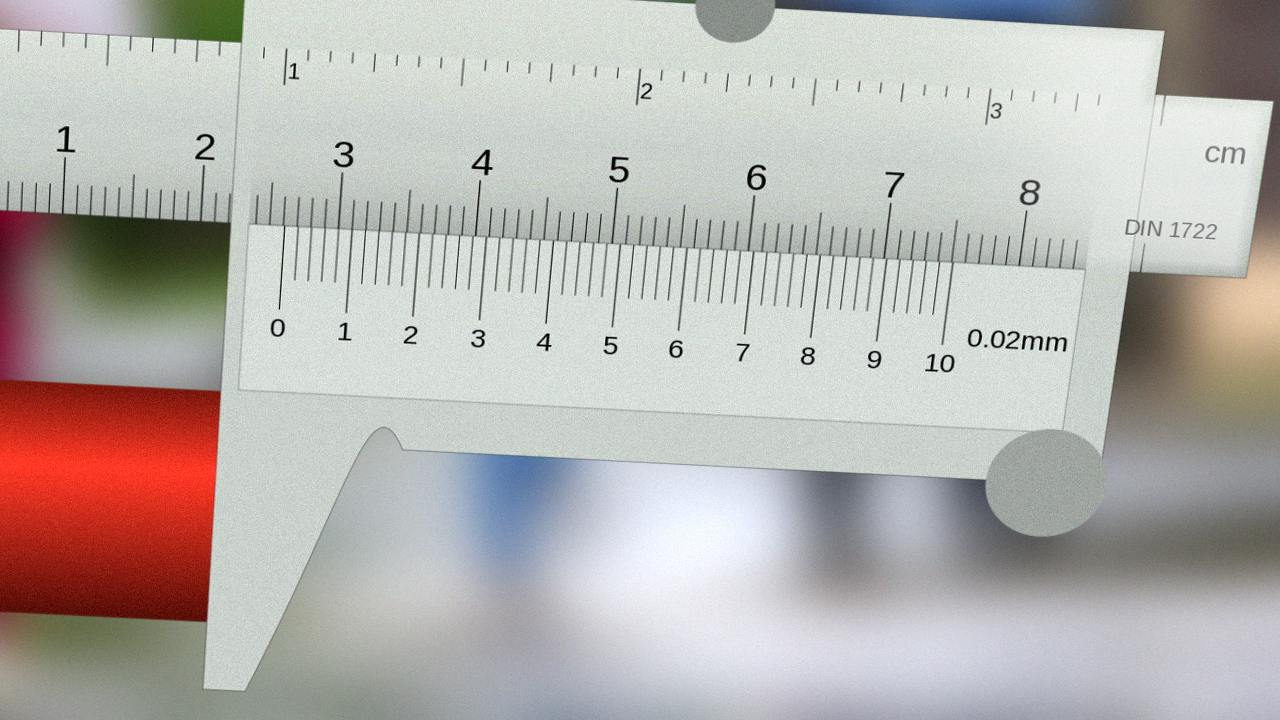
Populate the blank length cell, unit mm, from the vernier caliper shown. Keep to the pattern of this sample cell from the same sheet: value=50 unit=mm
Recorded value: value=26.1 unit=mm
